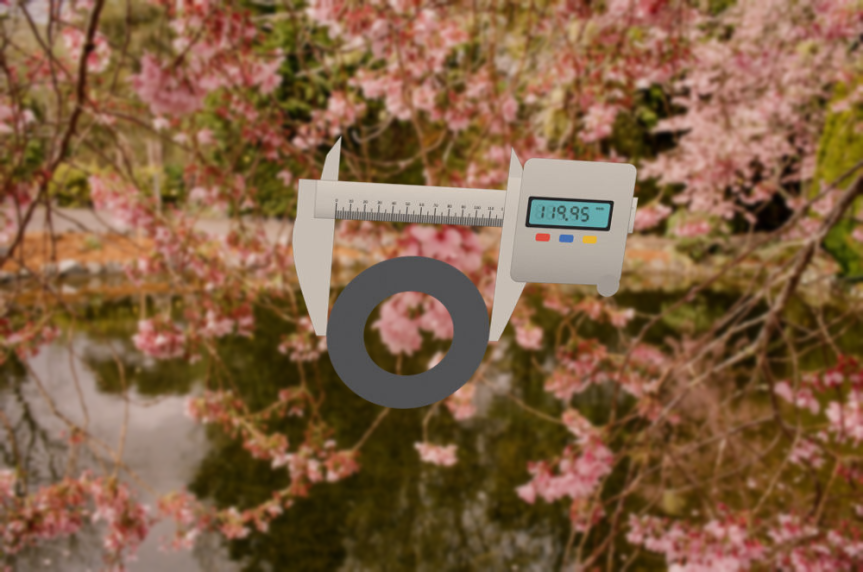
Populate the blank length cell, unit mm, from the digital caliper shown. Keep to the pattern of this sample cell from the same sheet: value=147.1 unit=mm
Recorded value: value=119.95 unit=mm
